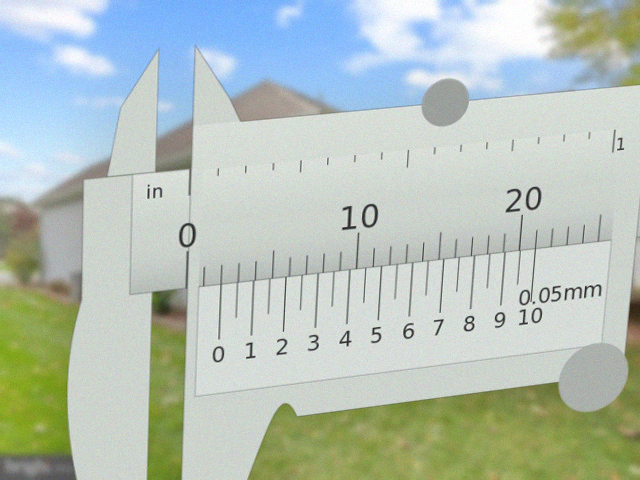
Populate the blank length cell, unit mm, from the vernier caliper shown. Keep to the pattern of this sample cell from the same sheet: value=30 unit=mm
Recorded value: value=2.0 unit=mm
